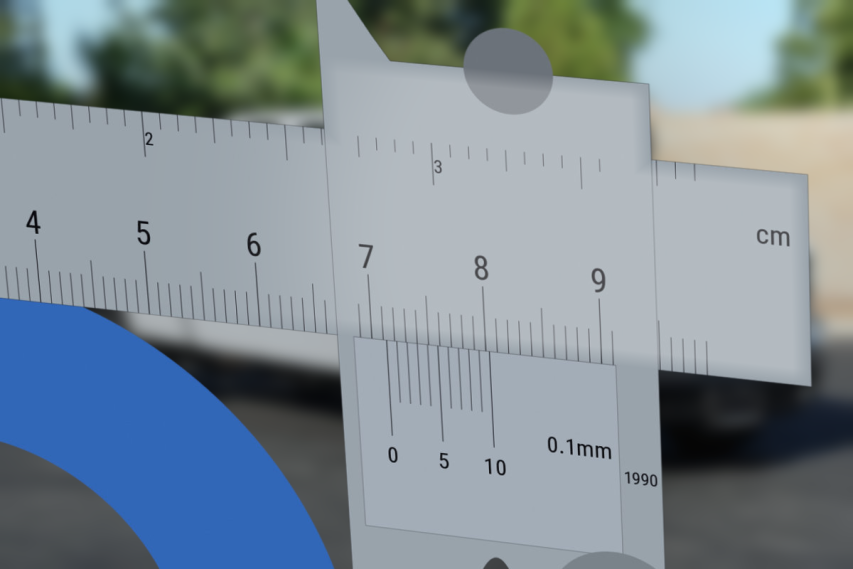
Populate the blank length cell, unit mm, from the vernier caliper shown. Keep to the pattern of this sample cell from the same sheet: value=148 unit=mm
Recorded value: value=71.3 unit=mm
